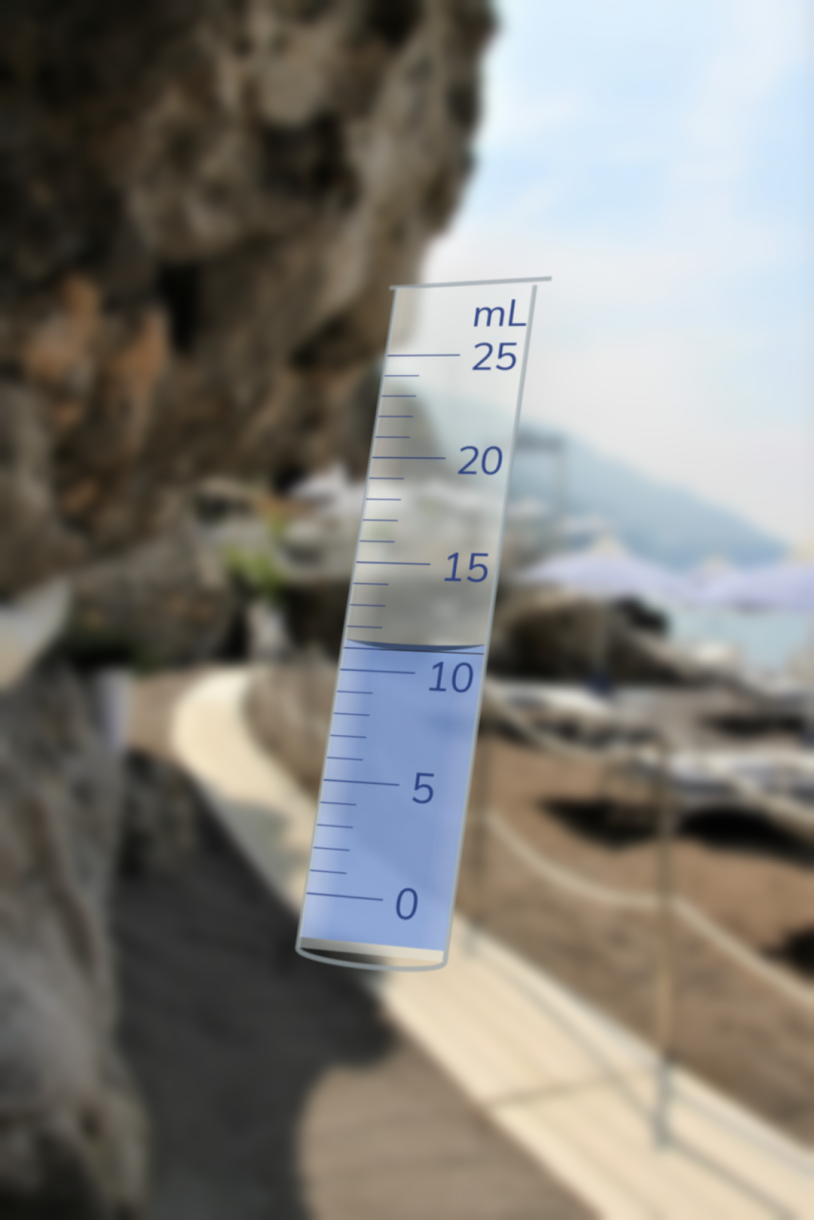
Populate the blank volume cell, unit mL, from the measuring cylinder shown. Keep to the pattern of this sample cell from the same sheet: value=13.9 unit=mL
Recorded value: value=11 unit=mL
